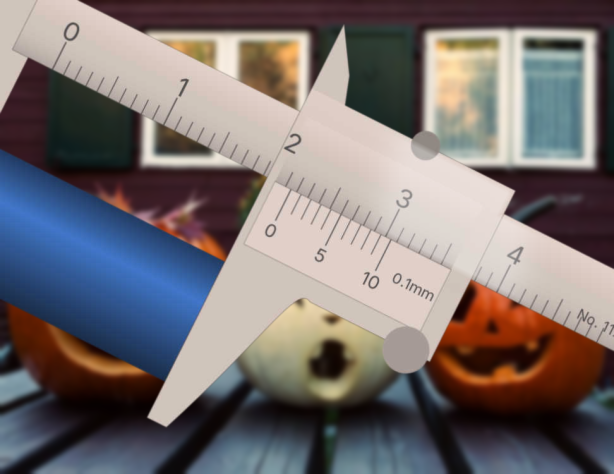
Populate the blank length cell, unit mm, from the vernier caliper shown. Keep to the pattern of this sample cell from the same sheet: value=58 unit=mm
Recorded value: value=21.5 unit=mm
